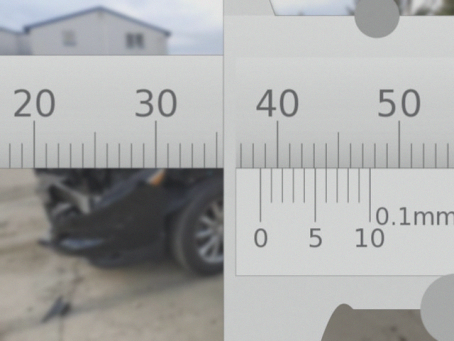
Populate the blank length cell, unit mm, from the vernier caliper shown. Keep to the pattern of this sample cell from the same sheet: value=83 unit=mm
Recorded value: value=38.6 unit=mm
